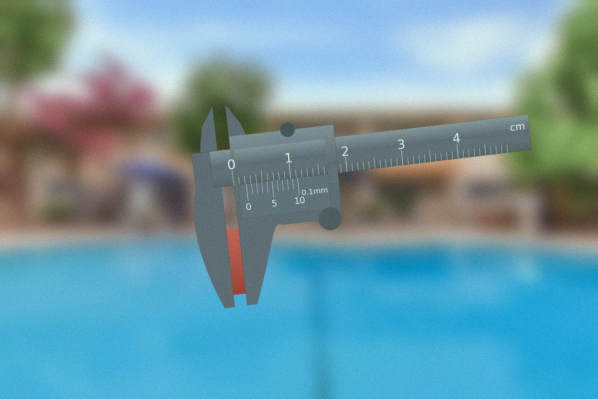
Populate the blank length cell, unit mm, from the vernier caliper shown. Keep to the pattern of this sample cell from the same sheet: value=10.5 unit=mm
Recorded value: value=2.2 unit=mm
